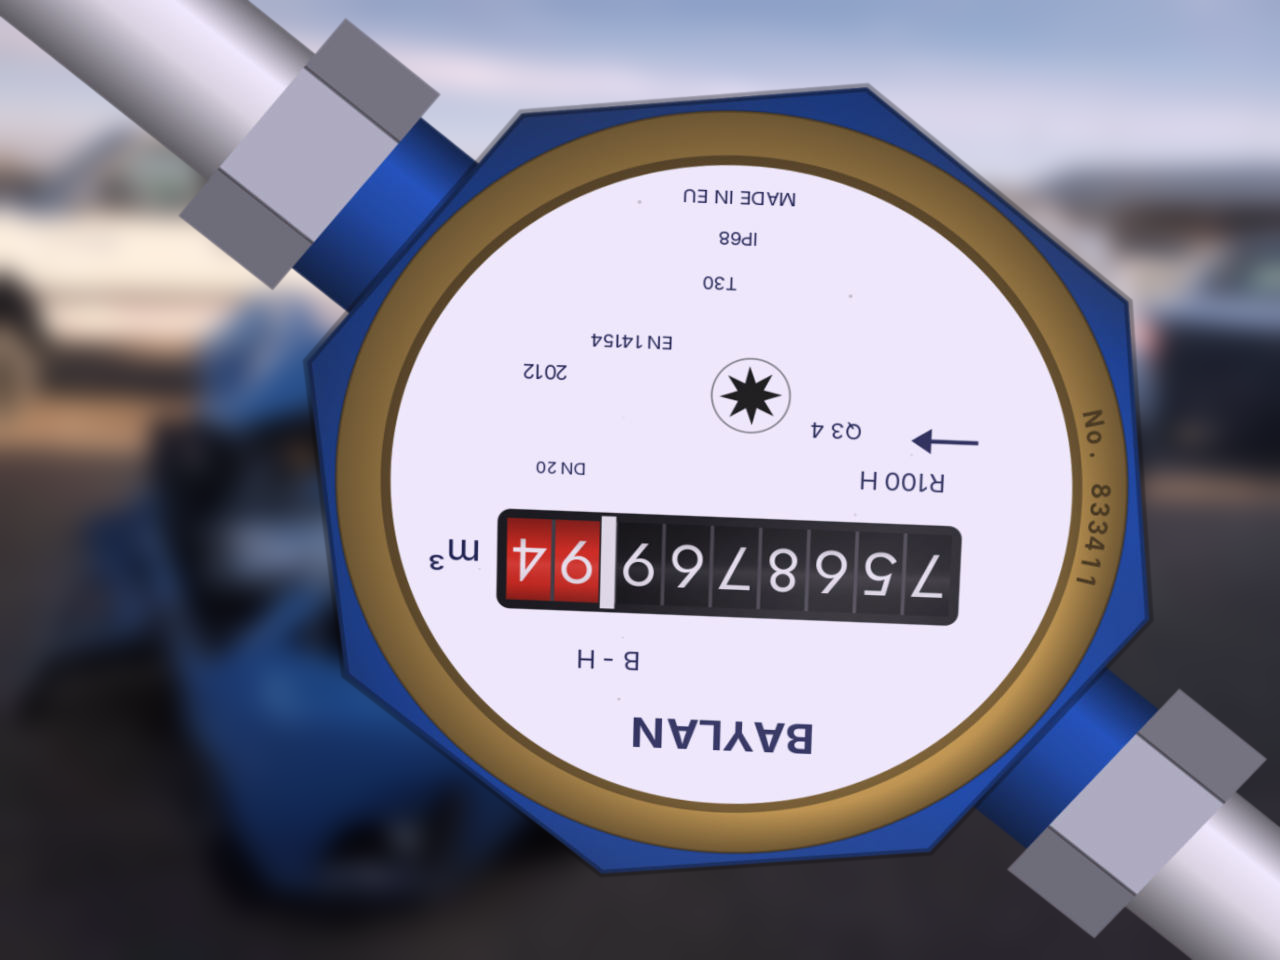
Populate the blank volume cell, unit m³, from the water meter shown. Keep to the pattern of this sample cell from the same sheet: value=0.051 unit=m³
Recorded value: value=7568769.94 unit=m³
